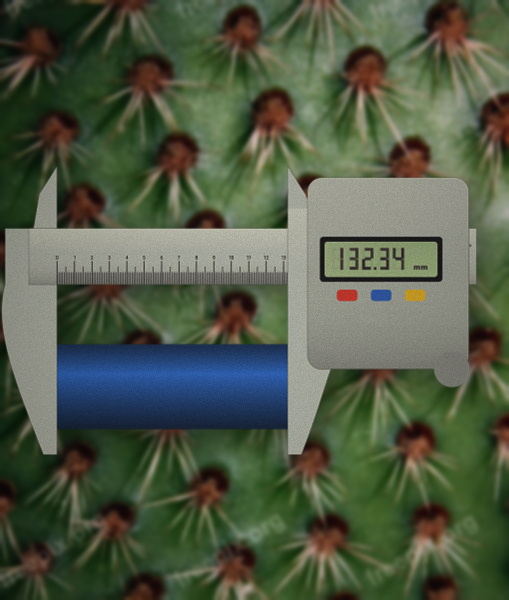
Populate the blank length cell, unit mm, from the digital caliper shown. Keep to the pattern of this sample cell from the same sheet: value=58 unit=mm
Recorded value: value=132.34 unit=mm
